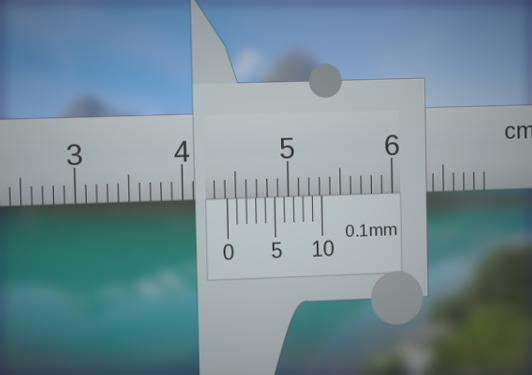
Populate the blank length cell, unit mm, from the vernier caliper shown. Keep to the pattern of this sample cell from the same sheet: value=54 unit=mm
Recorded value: value=44.2 unit=mm
